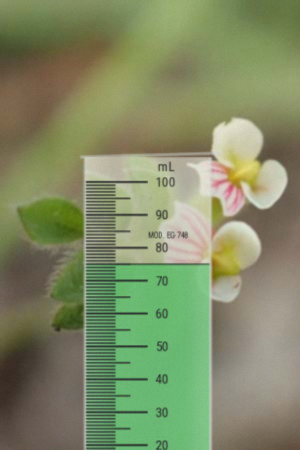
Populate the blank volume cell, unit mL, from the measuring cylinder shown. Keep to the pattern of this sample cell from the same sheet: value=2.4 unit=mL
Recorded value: value=75 unit=mL
